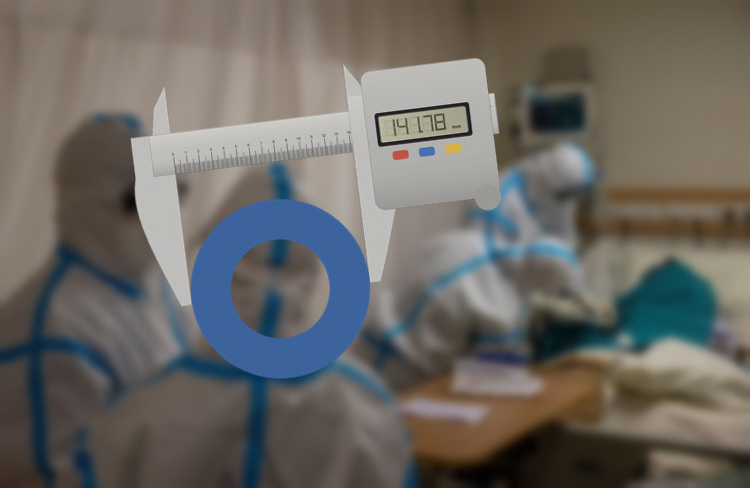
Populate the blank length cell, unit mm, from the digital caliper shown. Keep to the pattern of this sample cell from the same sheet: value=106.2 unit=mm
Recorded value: value=141.78 unit=mm
